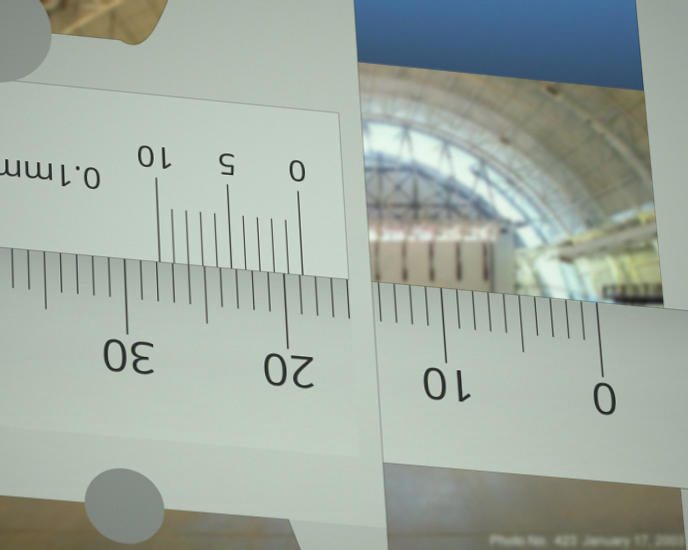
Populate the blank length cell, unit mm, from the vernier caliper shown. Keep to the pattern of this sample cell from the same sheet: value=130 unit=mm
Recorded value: value=18.8 unit=mm
